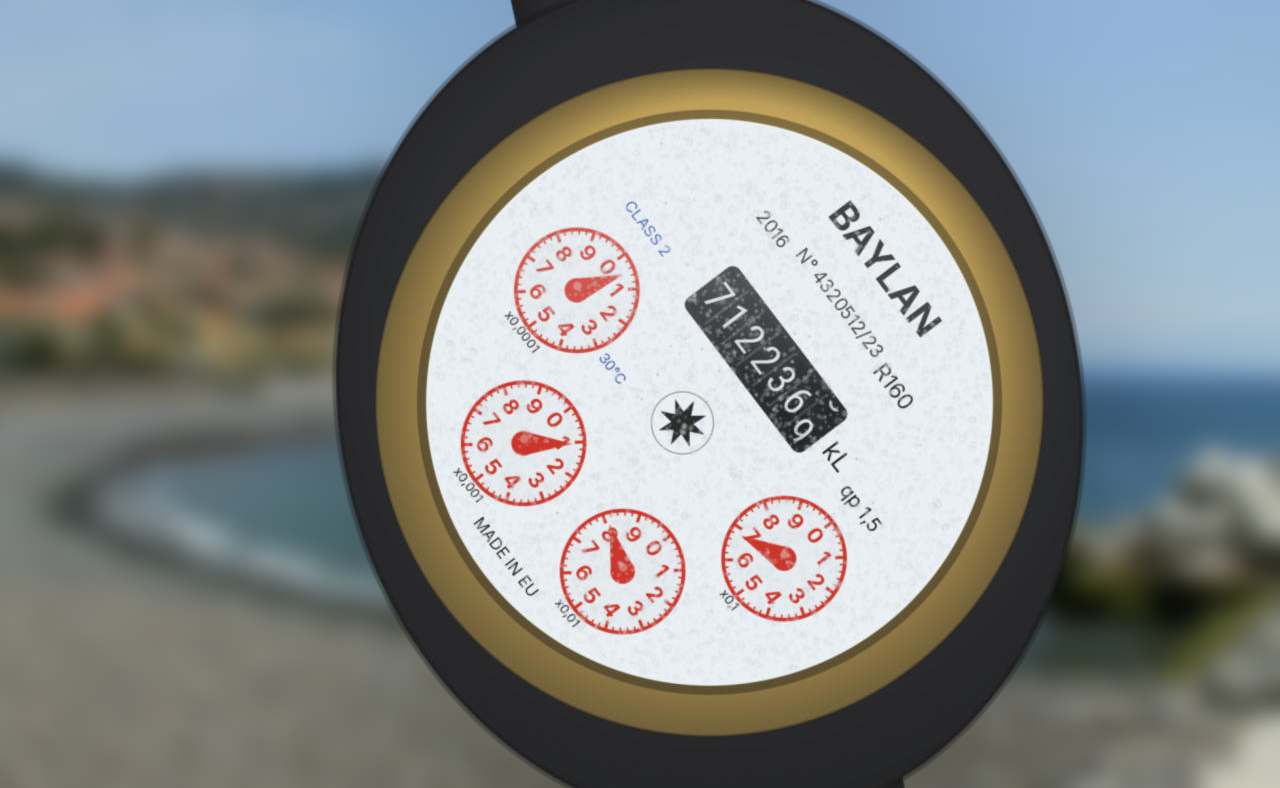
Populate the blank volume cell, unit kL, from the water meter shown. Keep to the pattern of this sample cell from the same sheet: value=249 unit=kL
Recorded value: value=7122368.6810 unit=kL
